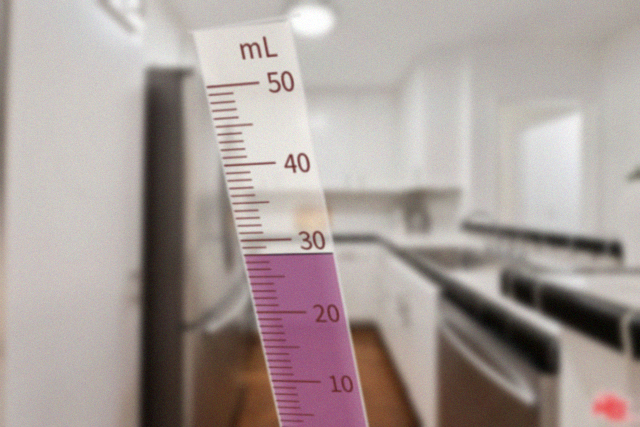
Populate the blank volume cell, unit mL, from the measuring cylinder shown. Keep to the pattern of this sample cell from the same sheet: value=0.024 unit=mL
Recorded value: value=28 unit=mL
